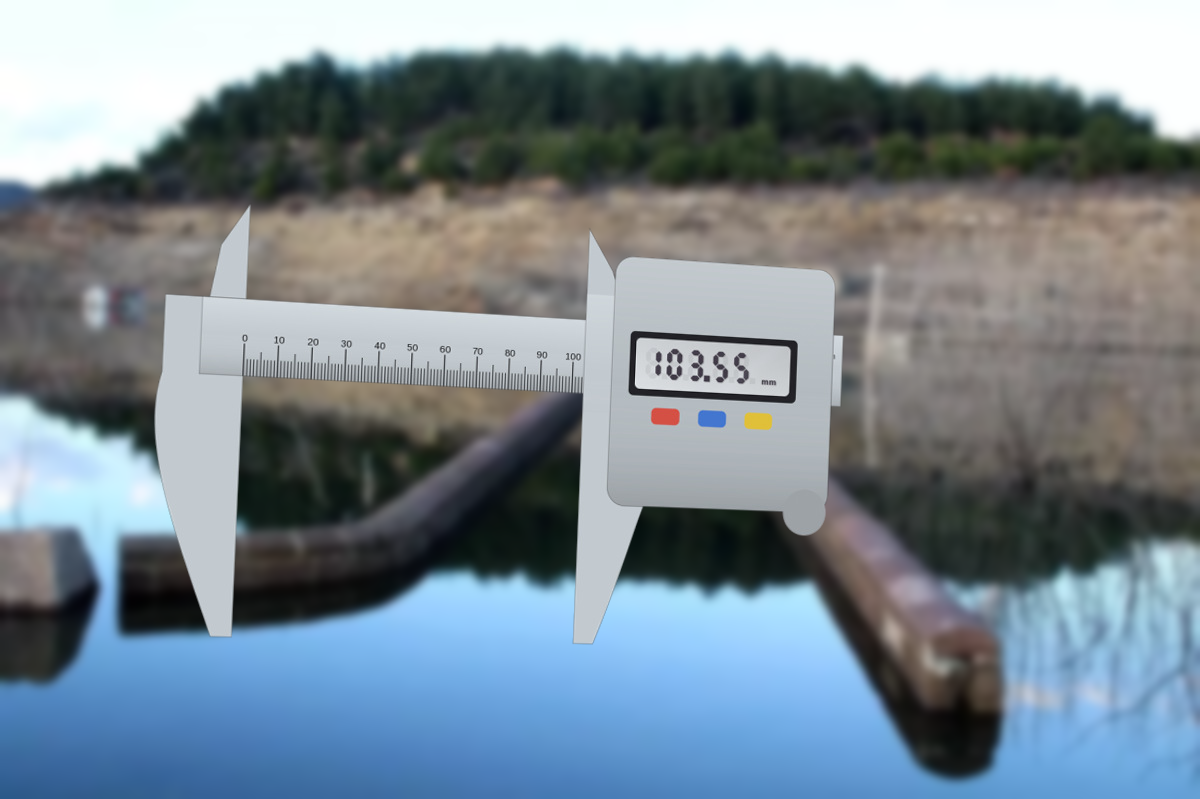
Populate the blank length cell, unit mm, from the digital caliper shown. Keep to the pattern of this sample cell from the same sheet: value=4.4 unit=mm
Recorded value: value=103.55 unit=mm
